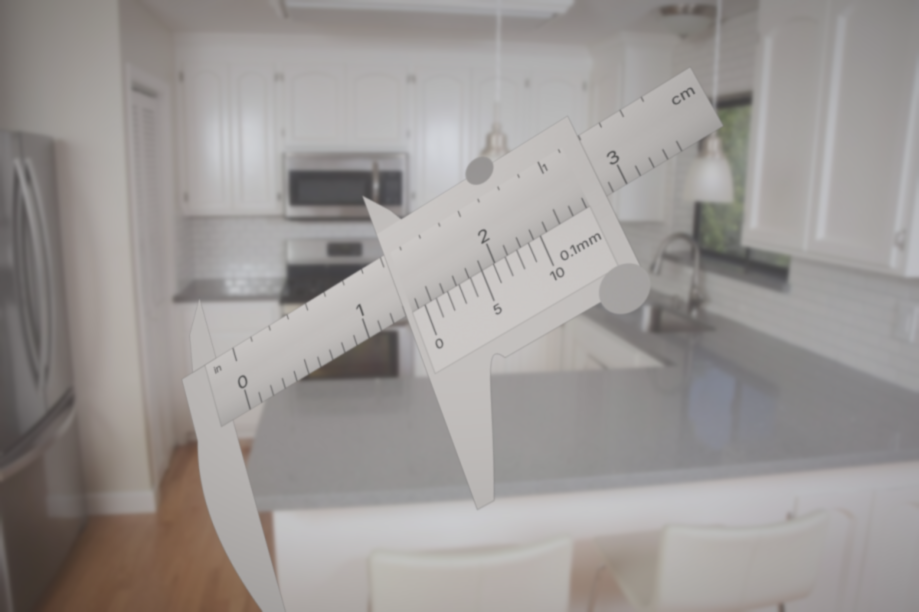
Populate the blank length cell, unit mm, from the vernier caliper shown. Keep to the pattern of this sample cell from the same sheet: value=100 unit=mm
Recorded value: value=14.5 unit=mm
